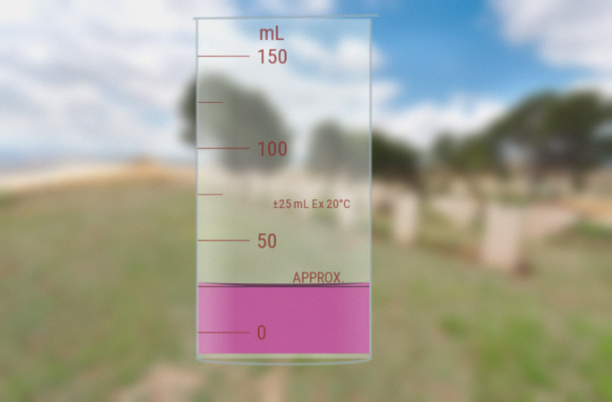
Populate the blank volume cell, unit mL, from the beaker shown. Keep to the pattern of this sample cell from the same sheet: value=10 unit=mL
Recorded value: value=25 unit=mL
